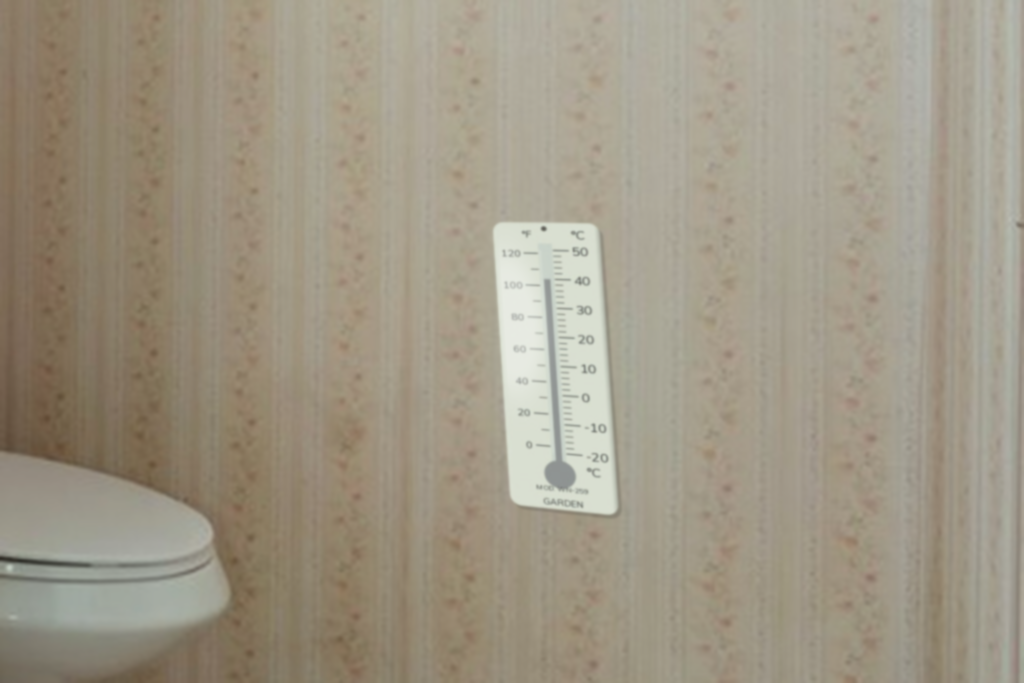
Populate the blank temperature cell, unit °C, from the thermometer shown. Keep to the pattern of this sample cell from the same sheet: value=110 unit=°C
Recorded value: value=40 unit=°C
